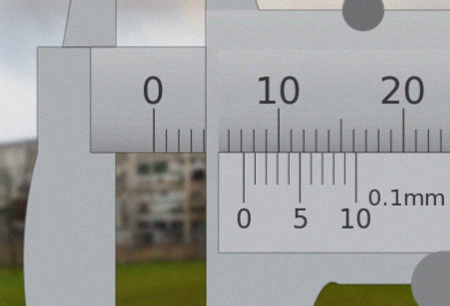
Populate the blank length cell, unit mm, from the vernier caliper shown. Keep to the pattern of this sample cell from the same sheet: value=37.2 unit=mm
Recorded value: value=7.2 unit=mm
